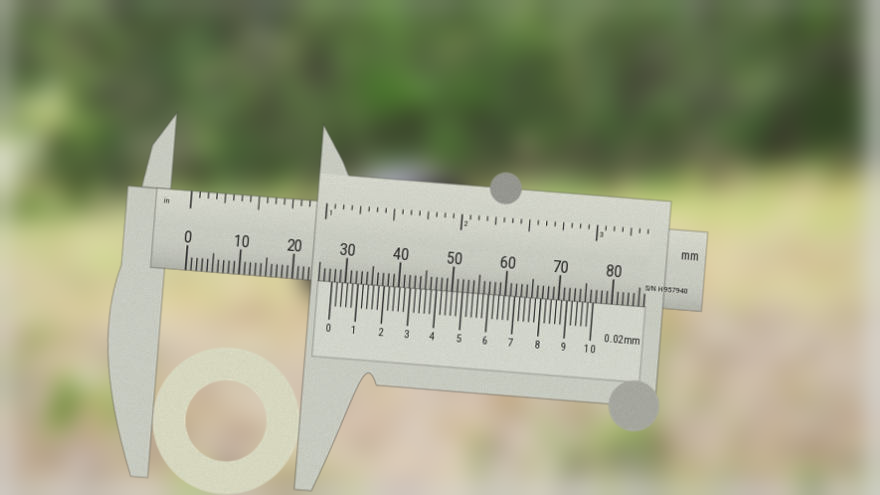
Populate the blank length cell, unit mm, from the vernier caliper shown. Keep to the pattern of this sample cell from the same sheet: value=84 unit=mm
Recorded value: value=27.5 unit=mm
